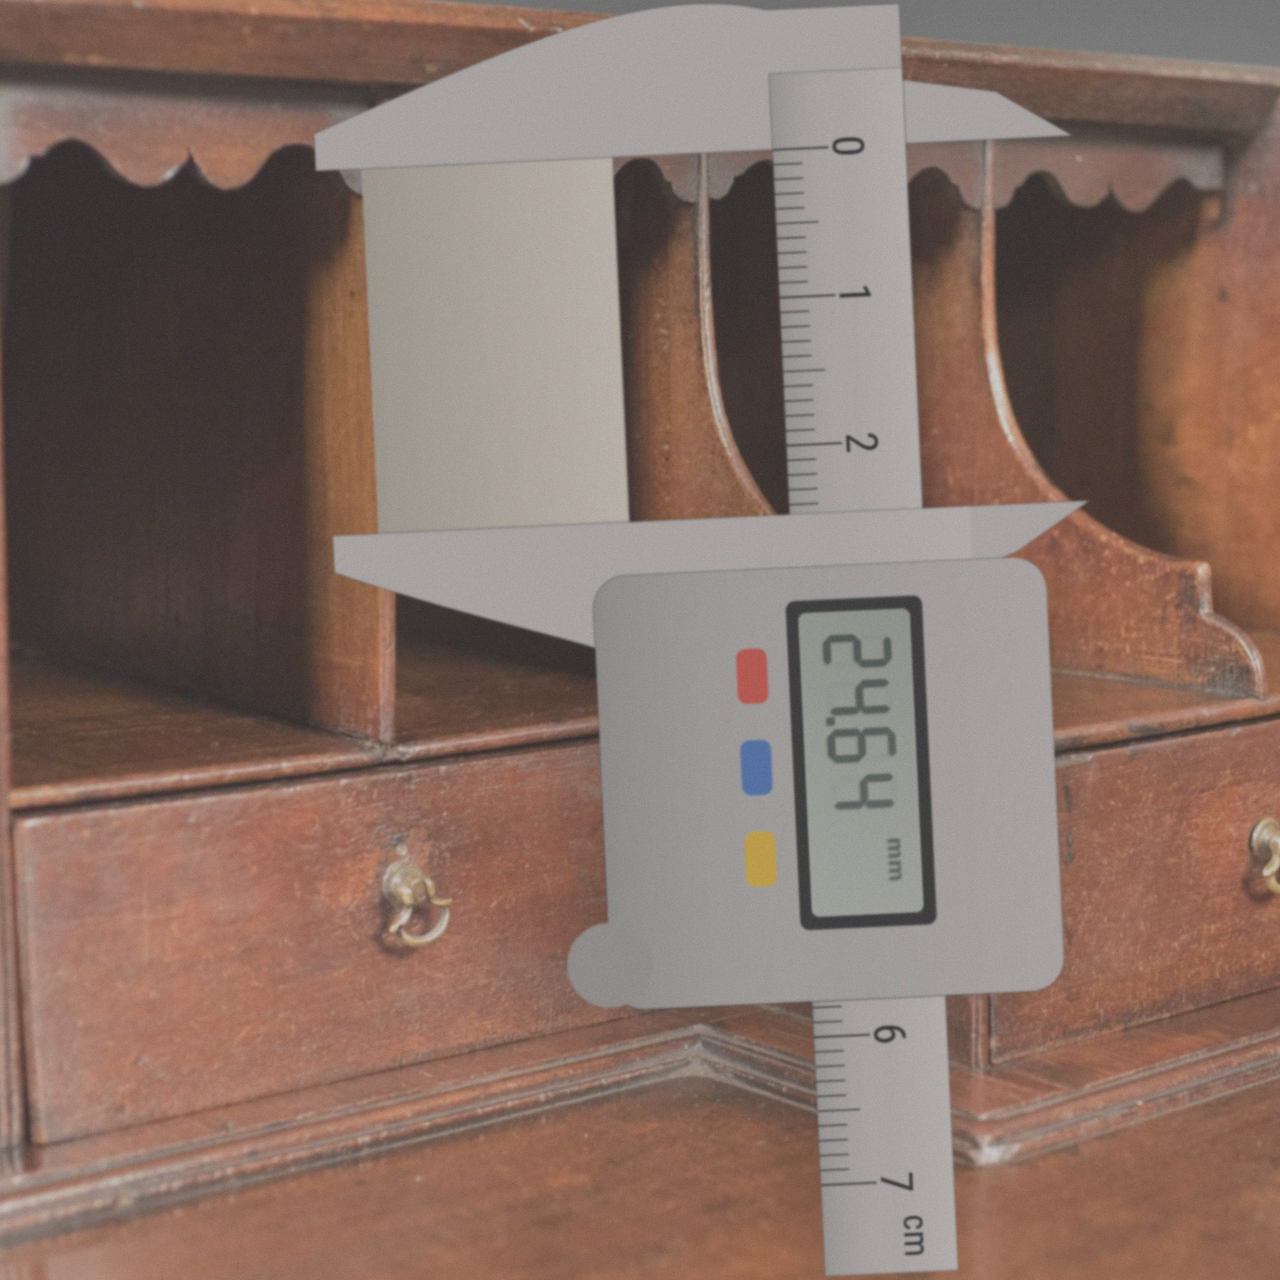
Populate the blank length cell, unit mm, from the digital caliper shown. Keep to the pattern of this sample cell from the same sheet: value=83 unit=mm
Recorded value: value=24.64 unit=mm
